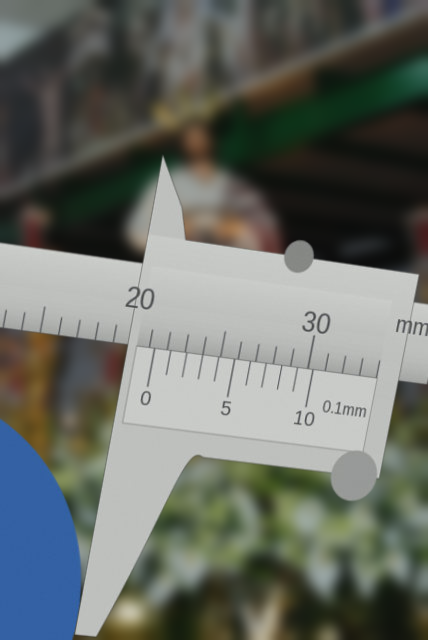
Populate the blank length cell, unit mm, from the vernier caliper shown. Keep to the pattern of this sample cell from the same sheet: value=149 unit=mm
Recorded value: value=21.3 unit=mm
